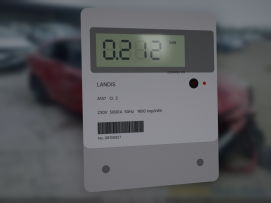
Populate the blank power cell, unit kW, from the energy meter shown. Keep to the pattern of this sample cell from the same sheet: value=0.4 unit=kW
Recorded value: value=0.212 unit=kW
